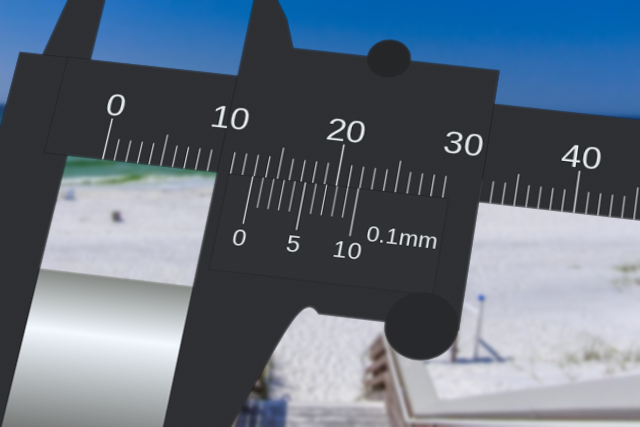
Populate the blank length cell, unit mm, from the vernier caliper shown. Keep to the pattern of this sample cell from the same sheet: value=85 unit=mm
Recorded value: value=12.9 unit=mm
